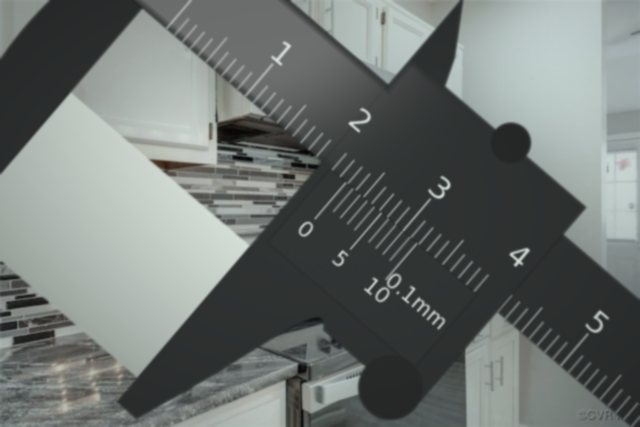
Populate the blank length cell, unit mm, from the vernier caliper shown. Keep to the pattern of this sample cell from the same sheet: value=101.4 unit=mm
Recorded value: value=22.8 unit=mm
